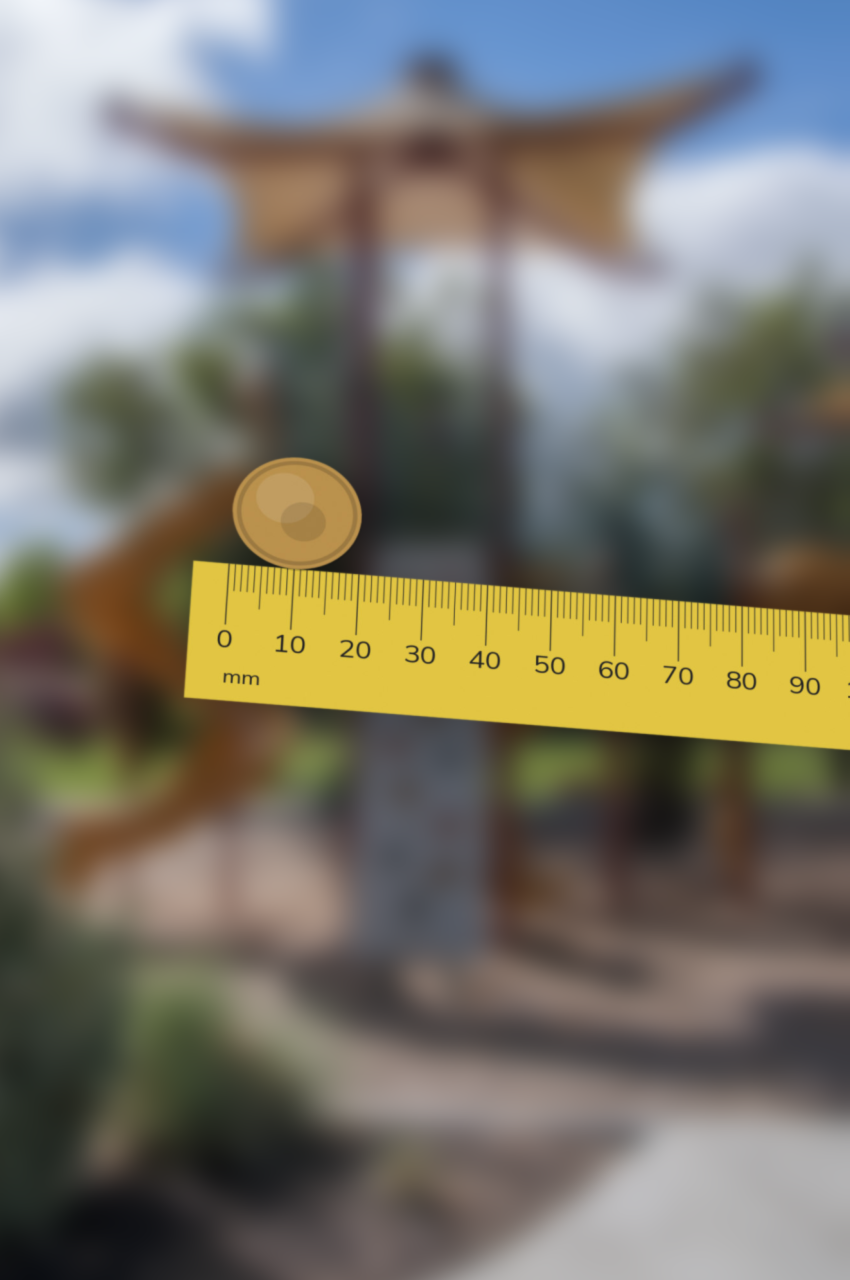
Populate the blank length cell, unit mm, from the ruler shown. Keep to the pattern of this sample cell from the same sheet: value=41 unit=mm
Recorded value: value=20 unit=mm
